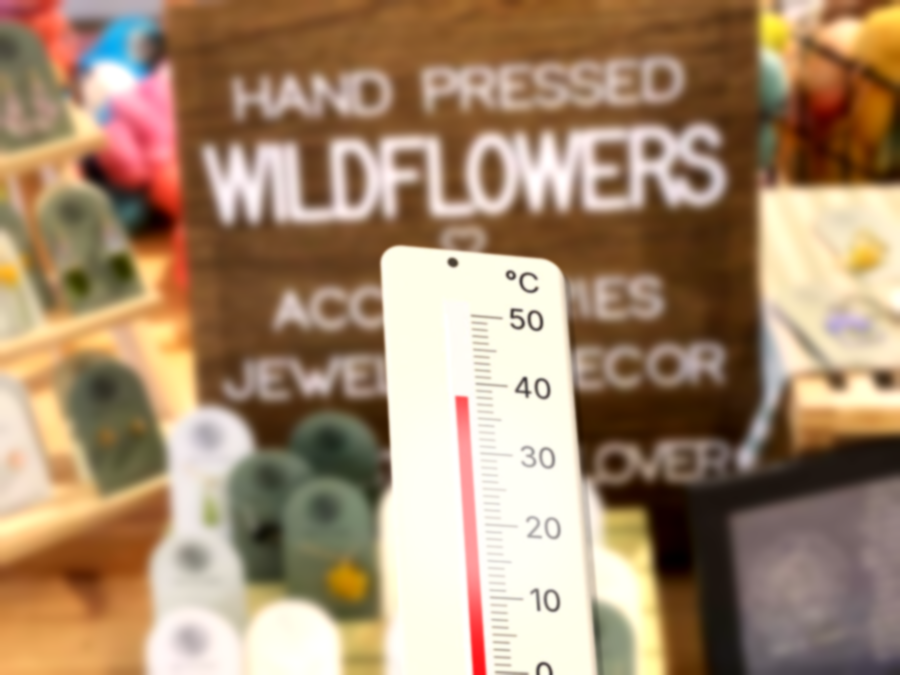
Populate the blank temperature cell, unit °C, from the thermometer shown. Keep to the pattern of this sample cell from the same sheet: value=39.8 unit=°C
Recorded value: value=38 unit=°C
